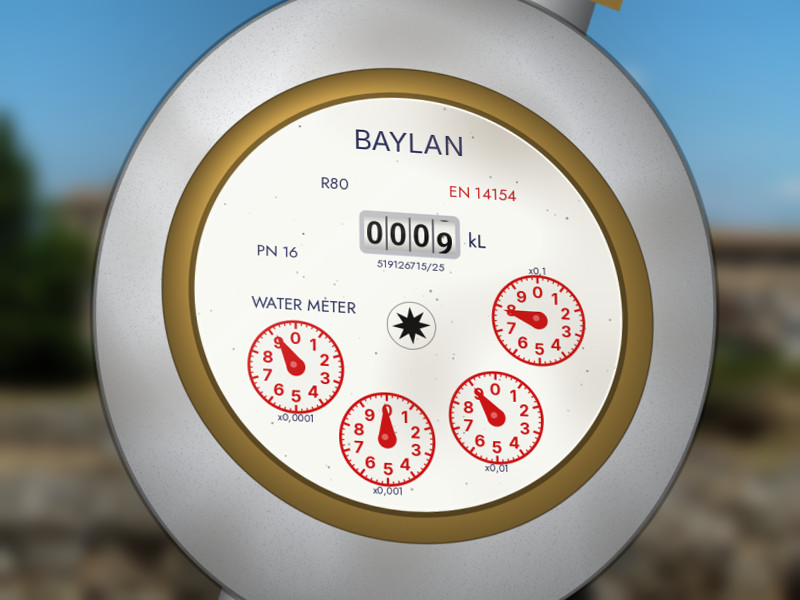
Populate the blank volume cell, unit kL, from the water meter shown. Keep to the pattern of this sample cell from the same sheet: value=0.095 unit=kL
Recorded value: value=8.7899 unit=kL
